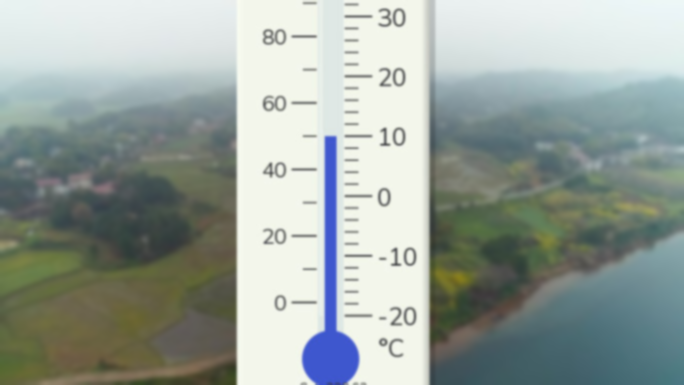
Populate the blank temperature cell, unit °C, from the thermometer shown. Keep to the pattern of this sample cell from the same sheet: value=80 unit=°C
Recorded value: value=10 unit=°C
